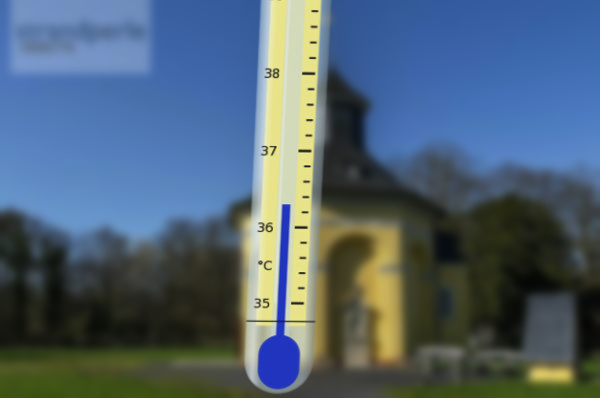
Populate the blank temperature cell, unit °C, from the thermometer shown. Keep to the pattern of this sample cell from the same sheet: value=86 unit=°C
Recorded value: value=36.3 unit=°C
